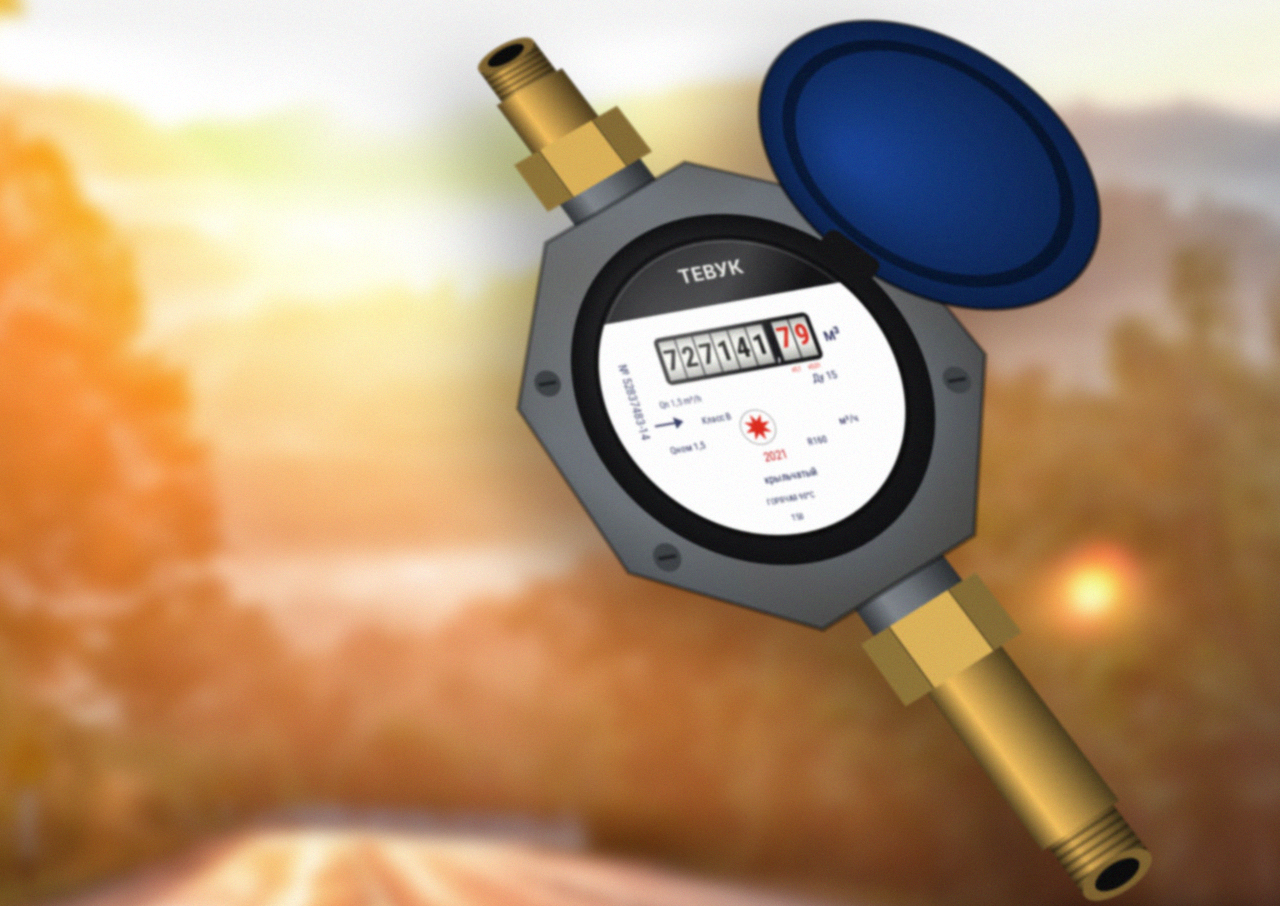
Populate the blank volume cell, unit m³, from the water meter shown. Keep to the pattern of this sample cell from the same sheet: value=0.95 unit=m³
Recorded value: value=727141.79 unit=m³
